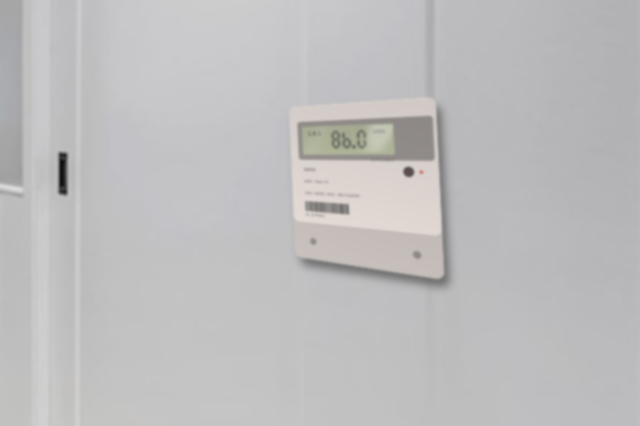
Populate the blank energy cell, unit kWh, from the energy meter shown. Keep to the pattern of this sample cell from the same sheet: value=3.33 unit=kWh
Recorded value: value=86.0 unit=kWh
